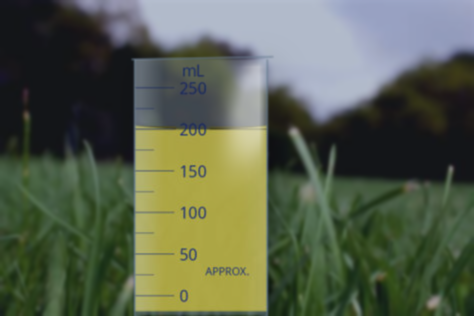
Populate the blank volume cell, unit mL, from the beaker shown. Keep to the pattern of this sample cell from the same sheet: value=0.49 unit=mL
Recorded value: value=200 unit=mL
